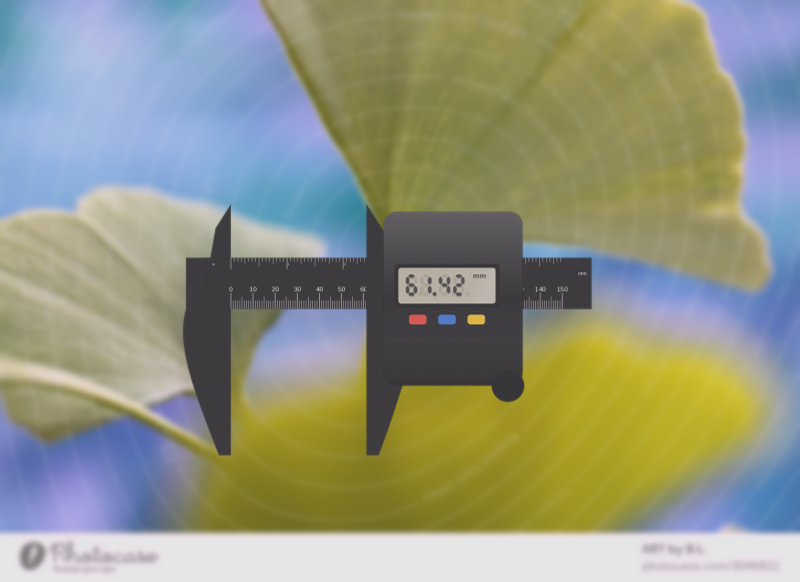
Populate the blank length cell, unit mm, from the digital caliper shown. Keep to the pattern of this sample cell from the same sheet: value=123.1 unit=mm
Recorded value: value=61.42 unit=mm
